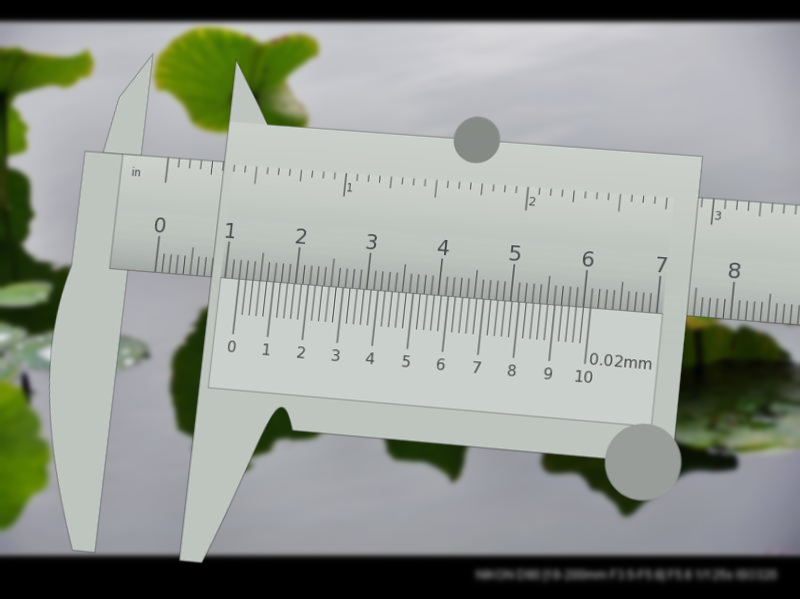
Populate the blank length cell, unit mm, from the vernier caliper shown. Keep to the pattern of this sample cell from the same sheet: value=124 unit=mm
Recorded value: value=12.0 unit=mm
